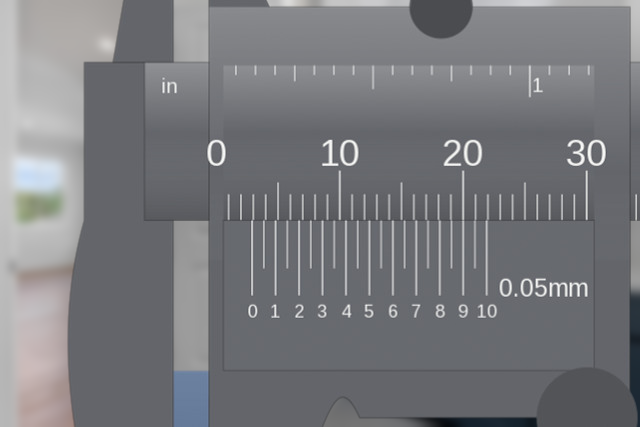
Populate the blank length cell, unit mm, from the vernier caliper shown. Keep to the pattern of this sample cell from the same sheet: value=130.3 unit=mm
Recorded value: value=2.9 unit=mm
